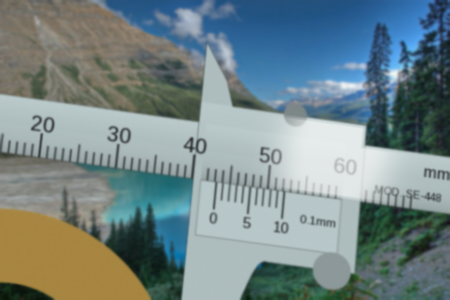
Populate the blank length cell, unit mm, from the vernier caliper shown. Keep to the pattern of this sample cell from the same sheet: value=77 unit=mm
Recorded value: value=43.2 unit=mm
